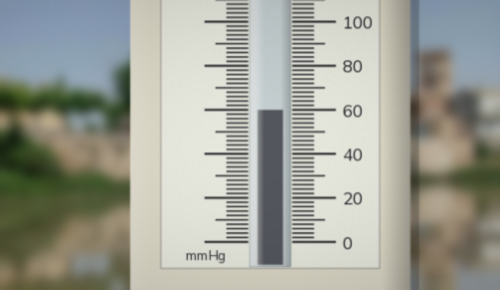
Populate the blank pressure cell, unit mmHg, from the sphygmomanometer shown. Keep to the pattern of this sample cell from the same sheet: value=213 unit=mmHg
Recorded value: value=60 unit=mmHg
